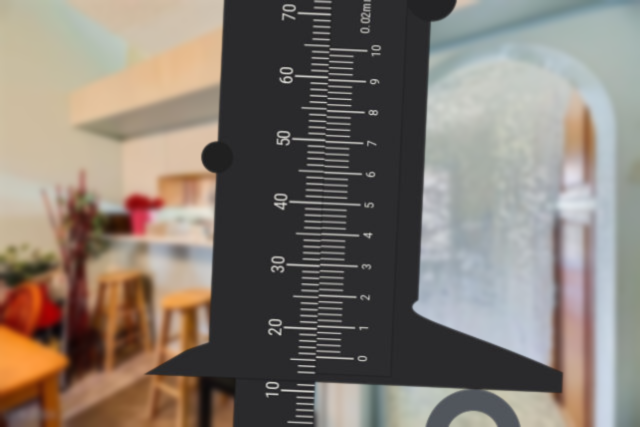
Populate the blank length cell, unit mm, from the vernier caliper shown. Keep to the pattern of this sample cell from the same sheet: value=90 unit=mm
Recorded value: value=15.5 unit=mm
